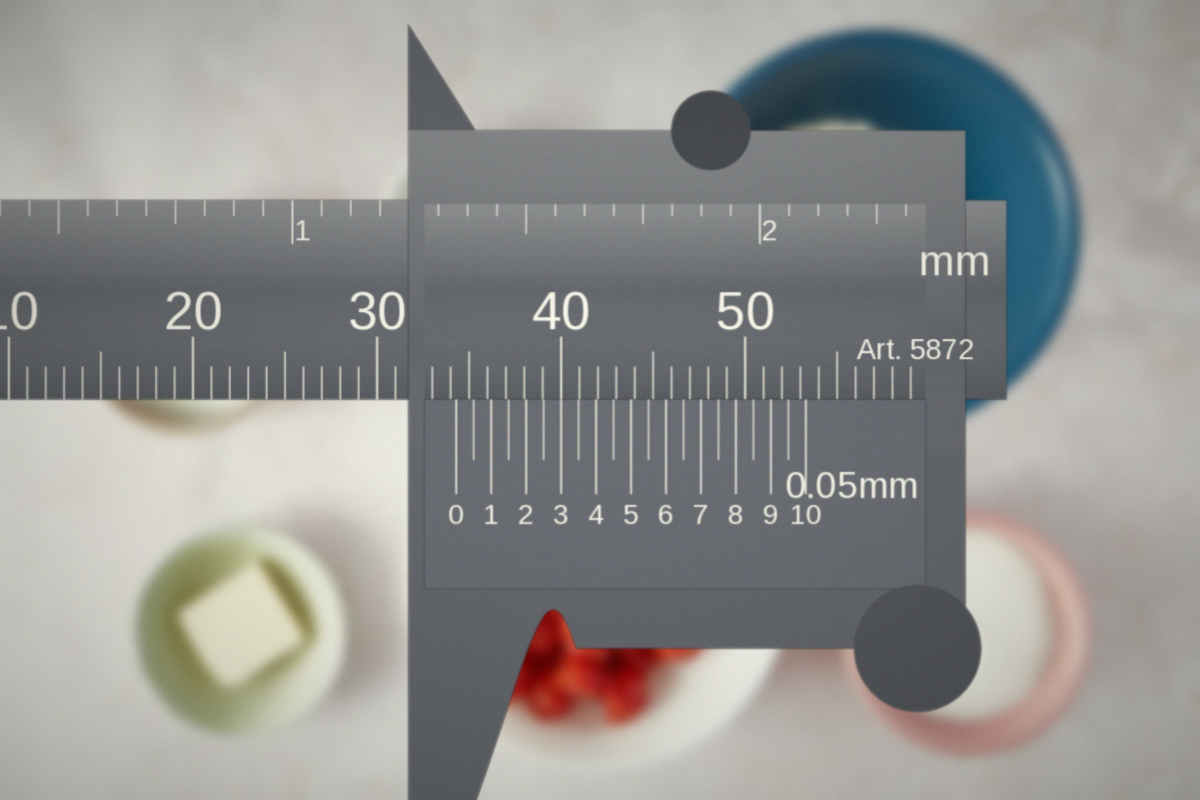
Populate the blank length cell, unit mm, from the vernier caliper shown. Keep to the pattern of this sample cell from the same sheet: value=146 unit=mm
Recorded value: value=34.3 unit=mm
